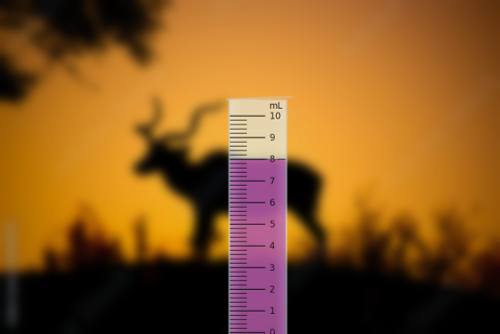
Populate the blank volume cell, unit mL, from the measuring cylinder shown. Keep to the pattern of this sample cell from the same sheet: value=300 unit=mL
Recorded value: value=8 unit=mL
